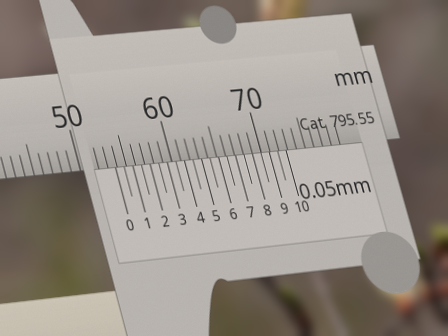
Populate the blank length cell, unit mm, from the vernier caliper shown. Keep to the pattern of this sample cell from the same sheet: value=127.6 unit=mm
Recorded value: value=53.8 unit=mm
